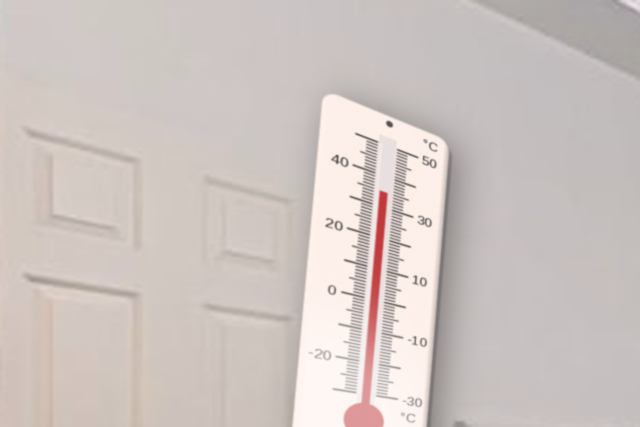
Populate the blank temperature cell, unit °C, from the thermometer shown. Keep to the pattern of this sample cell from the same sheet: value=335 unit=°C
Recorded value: value=35 unit=°C
